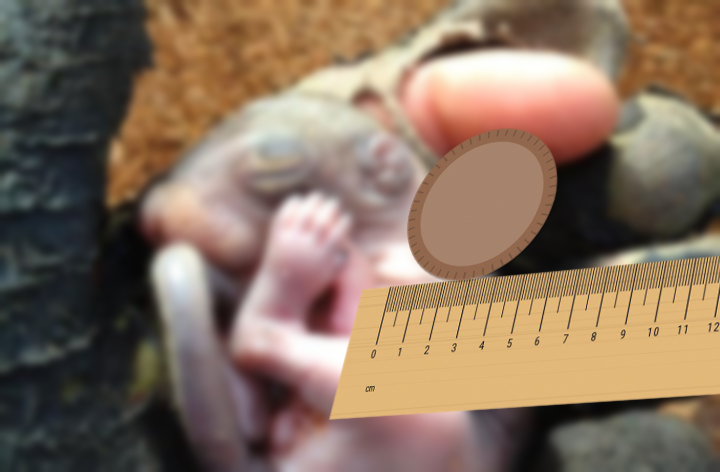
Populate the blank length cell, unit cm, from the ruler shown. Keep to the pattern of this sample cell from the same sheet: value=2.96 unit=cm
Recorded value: value=5.5 unit=cm
